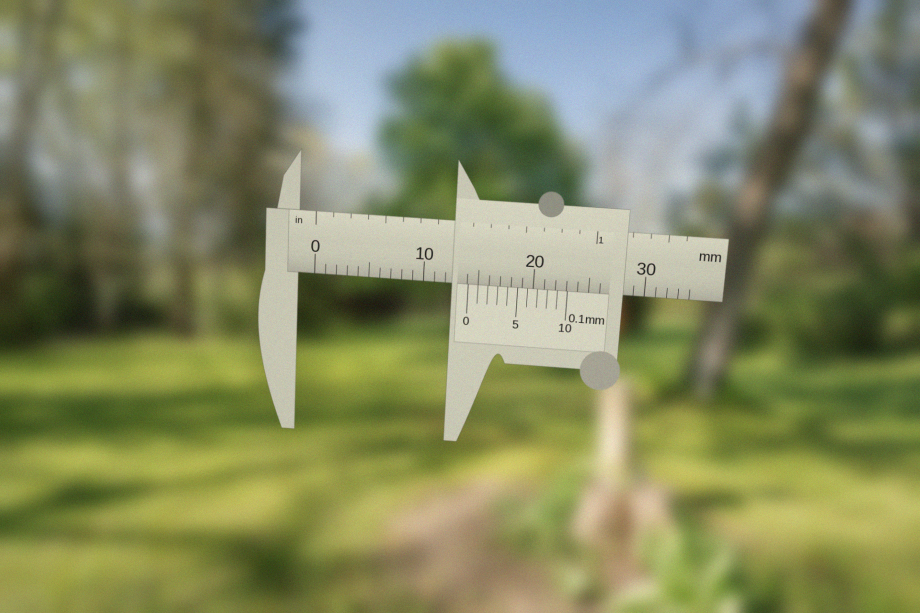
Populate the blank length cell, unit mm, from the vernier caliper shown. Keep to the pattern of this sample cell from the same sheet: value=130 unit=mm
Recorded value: value=14.1 unit=mm
